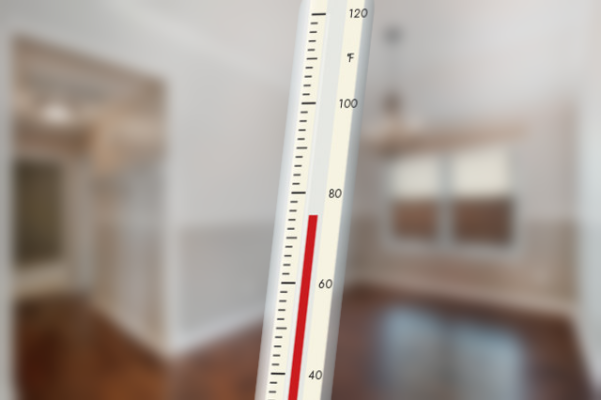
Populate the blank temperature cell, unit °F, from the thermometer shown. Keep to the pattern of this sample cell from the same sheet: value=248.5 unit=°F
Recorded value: value=75 unit=°F
